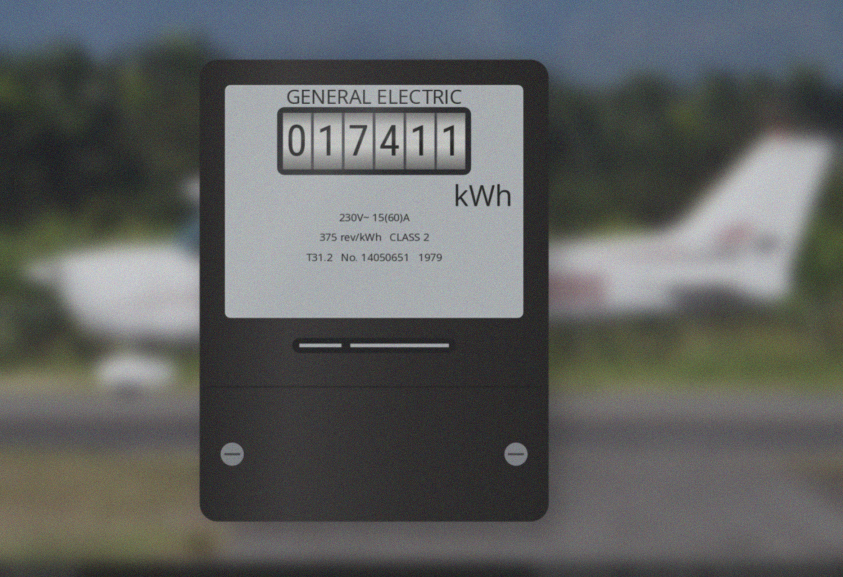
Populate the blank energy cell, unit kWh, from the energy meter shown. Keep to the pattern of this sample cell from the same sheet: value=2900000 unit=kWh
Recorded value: value=17411 unit=kWh
